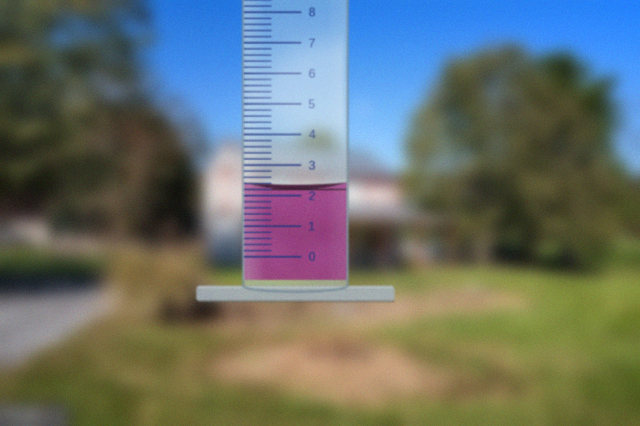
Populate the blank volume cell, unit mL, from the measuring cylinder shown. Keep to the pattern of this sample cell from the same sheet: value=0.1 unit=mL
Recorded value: value=2.2 unit=mL
